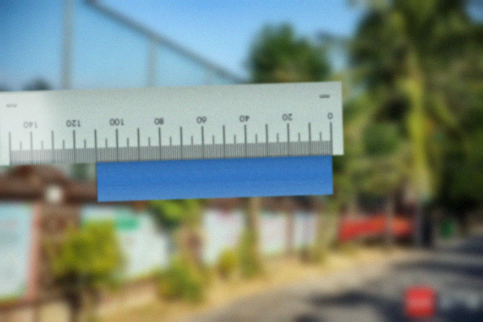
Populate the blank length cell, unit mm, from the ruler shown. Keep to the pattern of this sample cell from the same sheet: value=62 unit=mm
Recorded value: value=110 unit=mm
